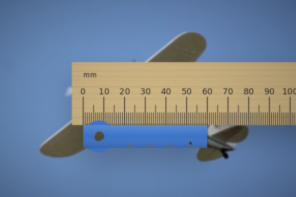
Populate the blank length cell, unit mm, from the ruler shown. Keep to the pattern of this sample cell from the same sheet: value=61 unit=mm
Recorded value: value=60 unit=mm
